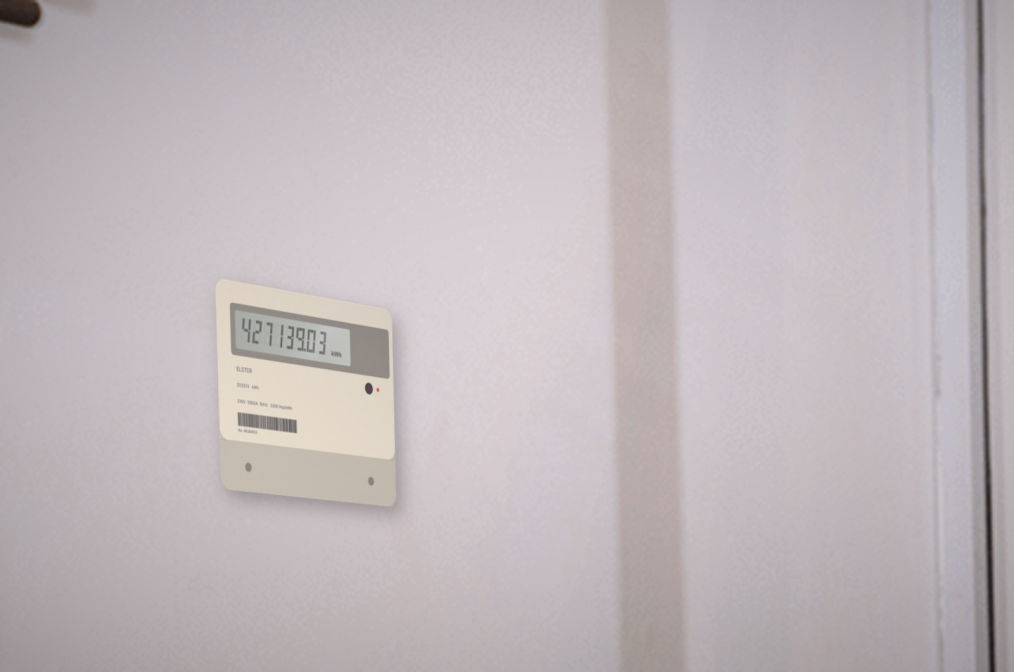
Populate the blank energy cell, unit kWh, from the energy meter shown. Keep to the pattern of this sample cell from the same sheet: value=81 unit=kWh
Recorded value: value=427139.03 unit=kWh
